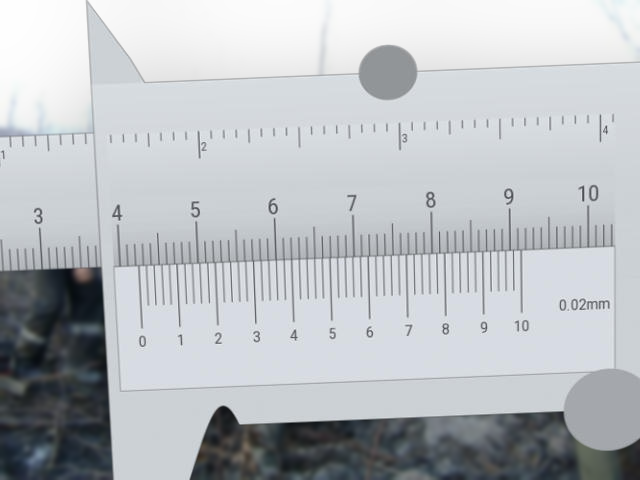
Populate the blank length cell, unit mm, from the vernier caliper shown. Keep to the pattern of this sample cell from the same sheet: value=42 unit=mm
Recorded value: value=42.4 unit=mm
